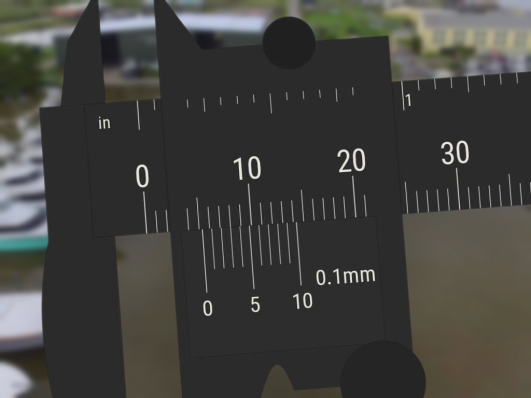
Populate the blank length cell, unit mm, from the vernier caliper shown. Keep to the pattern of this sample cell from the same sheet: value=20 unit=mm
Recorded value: value=5.3 unit=mm
